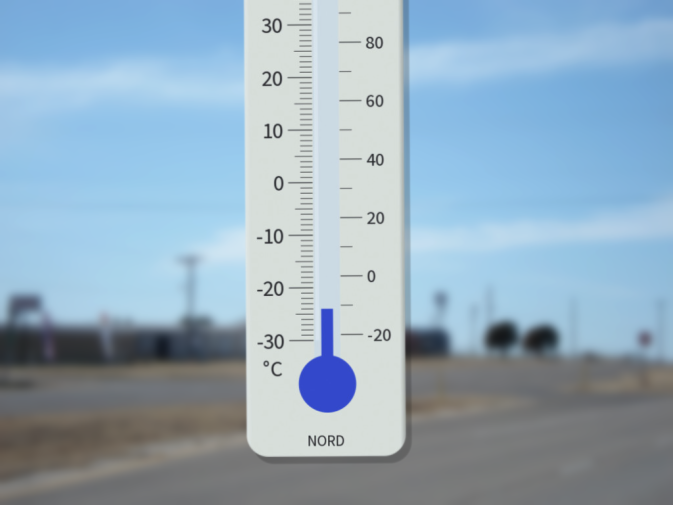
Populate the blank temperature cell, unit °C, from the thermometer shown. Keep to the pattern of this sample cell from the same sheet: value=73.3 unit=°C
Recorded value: value=-24 unit=°C
